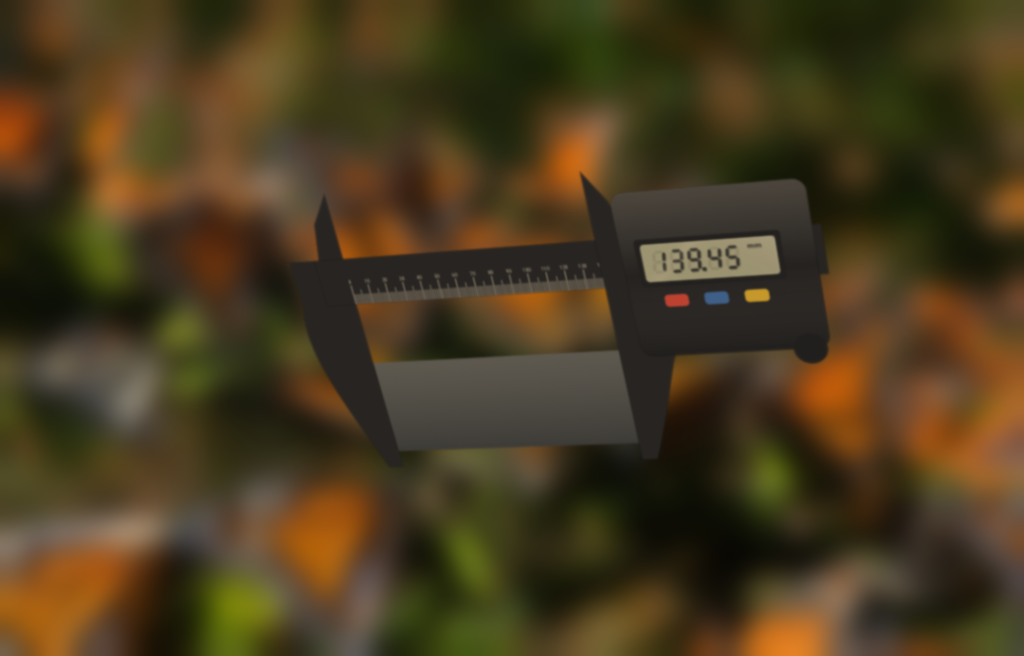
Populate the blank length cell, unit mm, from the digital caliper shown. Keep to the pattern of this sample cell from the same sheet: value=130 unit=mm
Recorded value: value=139.45 unit=mm
